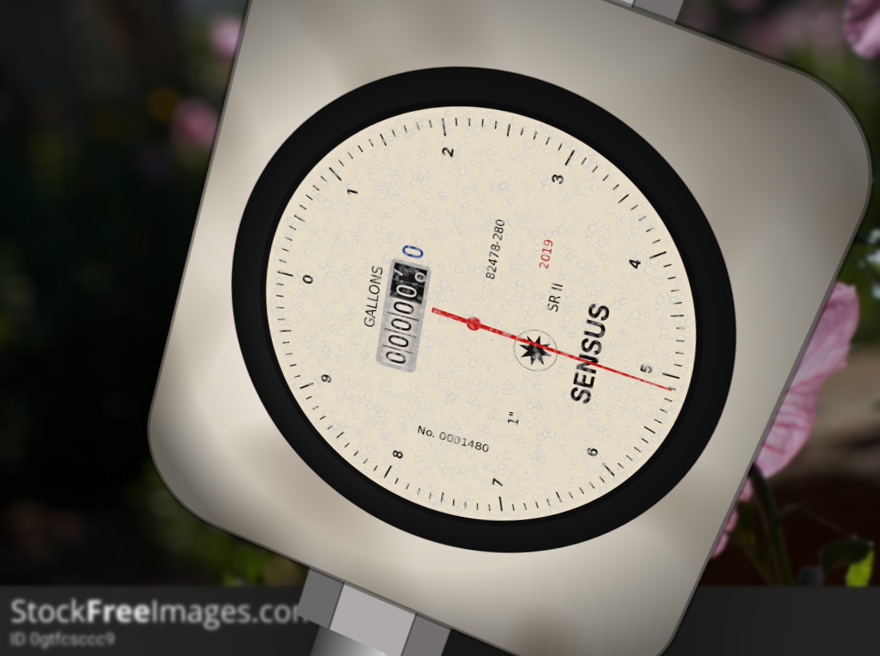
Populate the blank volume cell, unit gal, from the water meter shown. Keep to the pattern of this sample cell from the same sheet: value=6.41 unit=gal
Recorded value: value=75.1 unit=gal
